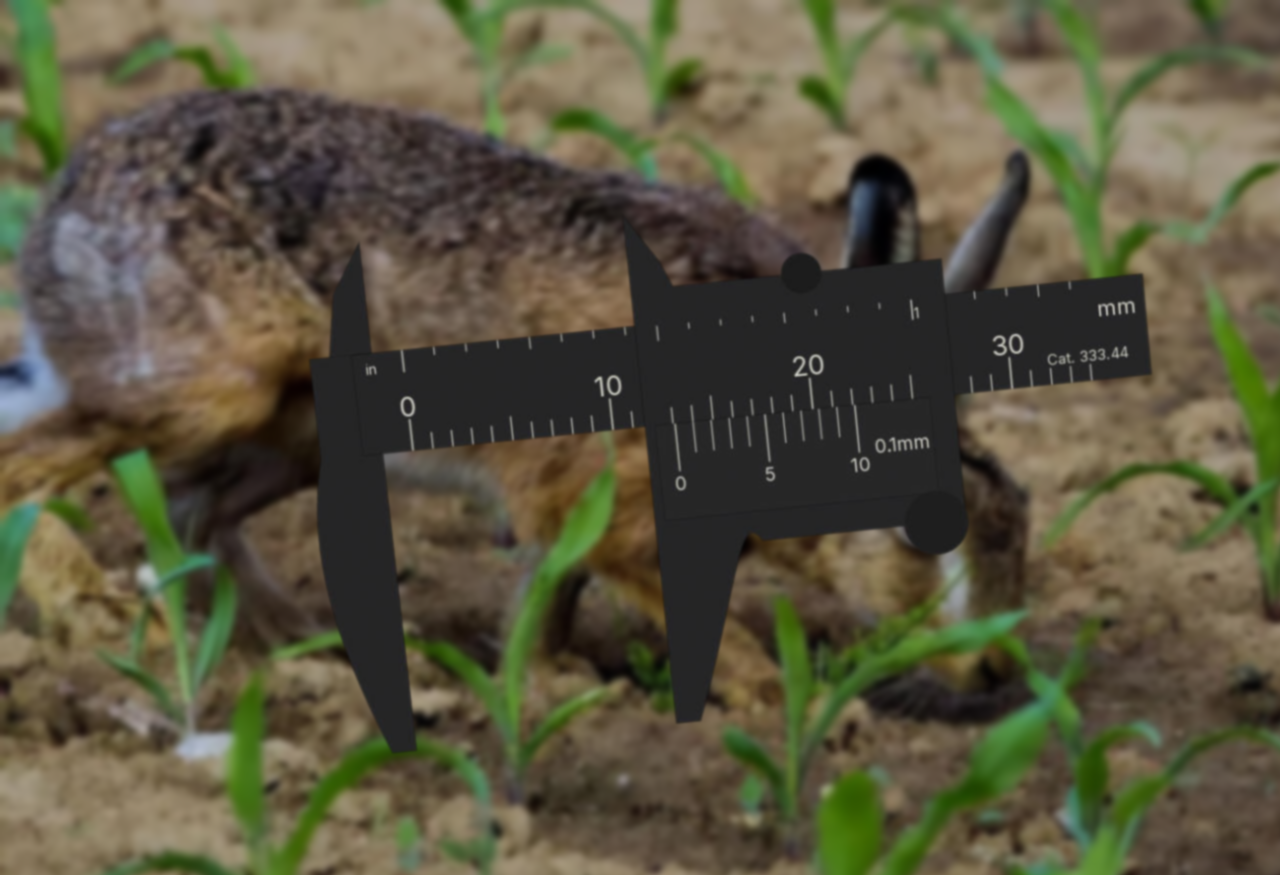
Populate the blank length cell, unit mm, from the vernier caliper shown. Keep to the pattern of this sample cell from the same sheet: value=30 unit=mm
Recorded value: value=13.1 unit=mm
